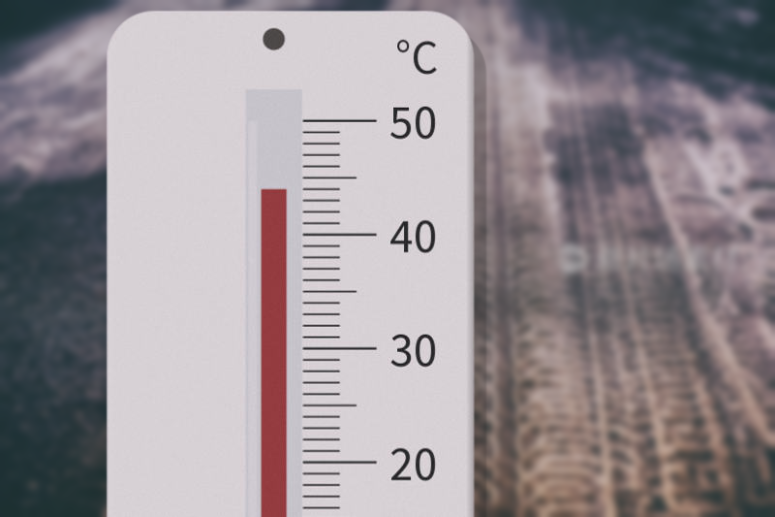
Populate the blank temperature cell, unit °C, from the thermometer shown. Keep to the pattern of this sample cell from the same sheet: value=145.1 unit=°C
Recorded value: value=44 unit=°C
